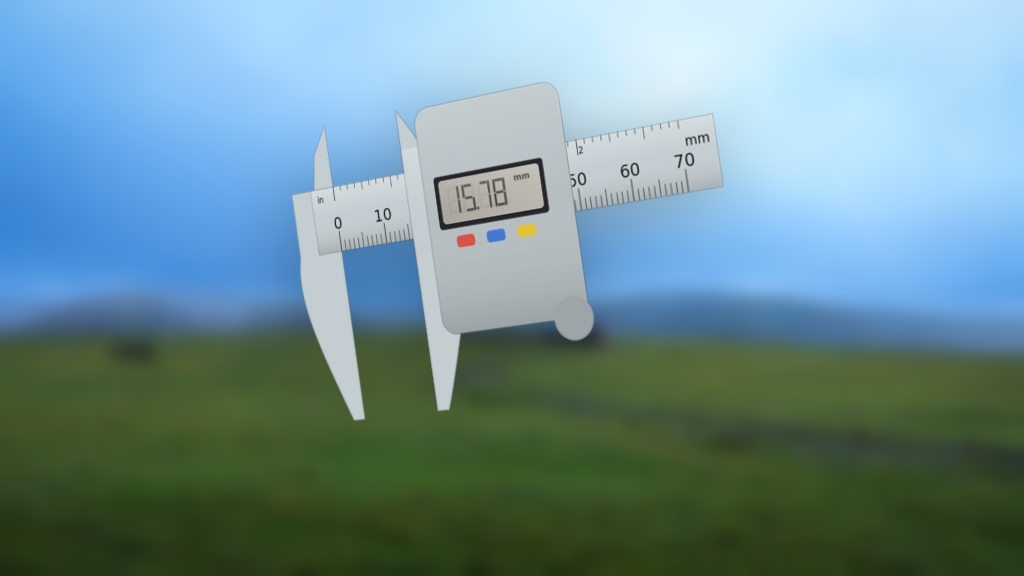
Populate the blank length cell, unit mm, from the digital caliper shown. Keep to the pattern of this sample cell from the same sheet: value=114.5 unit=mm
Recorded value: value=15.78 unit=mm
